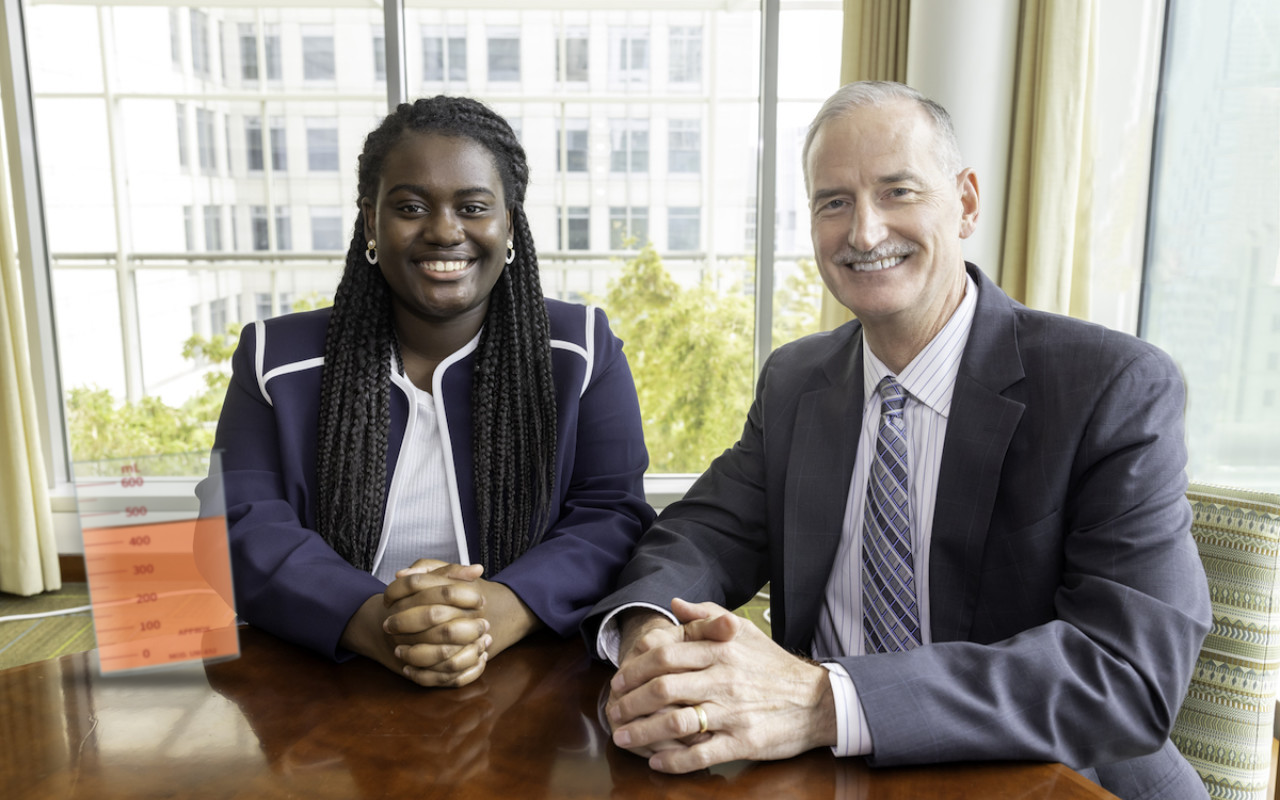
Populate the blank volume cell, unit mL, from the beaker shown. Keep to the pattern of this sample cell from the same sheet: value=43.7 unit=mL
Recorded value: value=450 unit=mL
